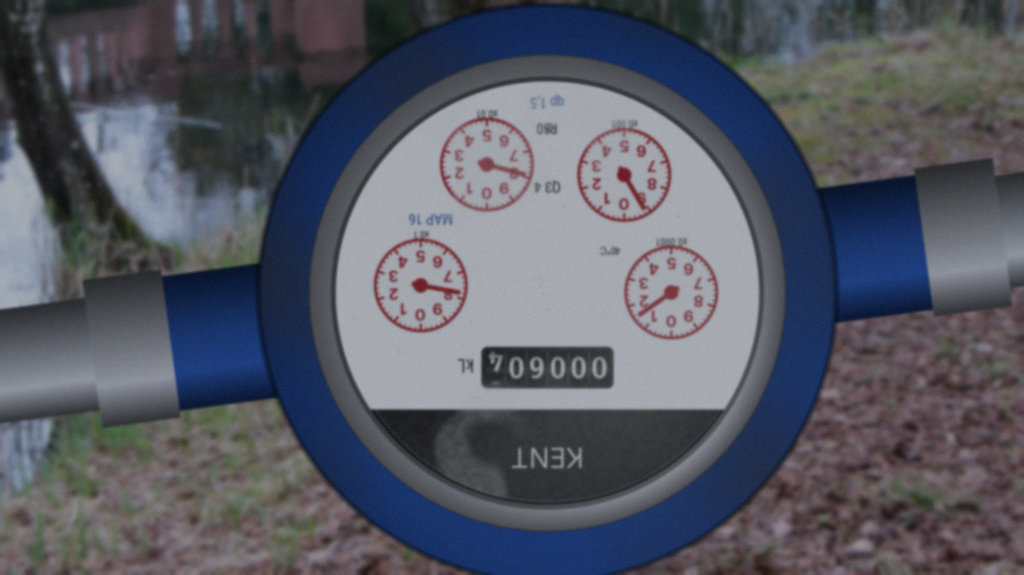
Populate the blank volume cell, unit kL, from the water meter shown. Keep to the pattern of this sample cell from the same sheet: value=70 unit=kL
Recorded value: value=603.7791 unit=kL
